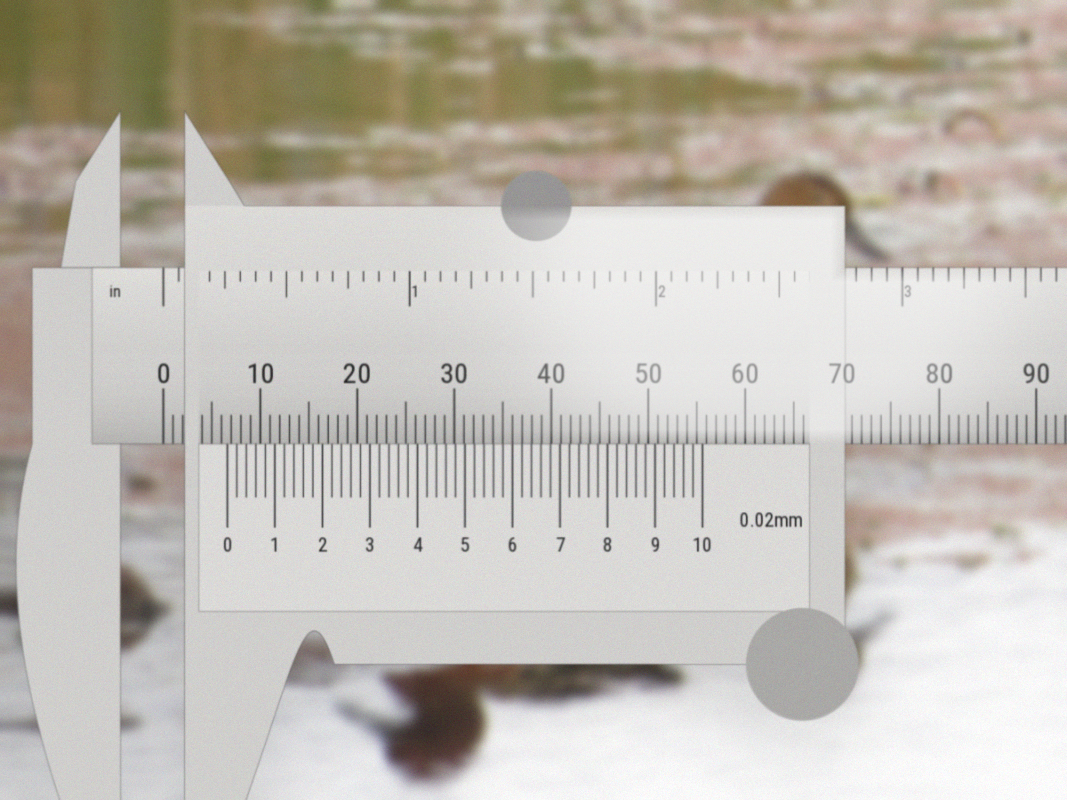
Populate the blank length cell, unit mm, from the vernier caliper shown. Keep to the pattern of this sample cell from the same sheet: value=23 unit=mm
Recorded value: value=6.6 unit=mm
